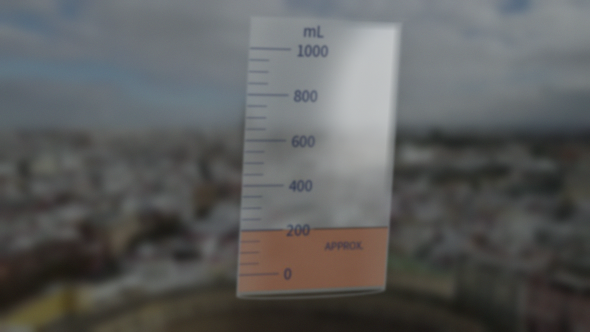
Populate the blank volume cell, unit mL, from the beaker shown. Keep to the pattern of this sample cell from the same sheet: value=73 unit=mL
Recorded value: value=200 unit=mL
